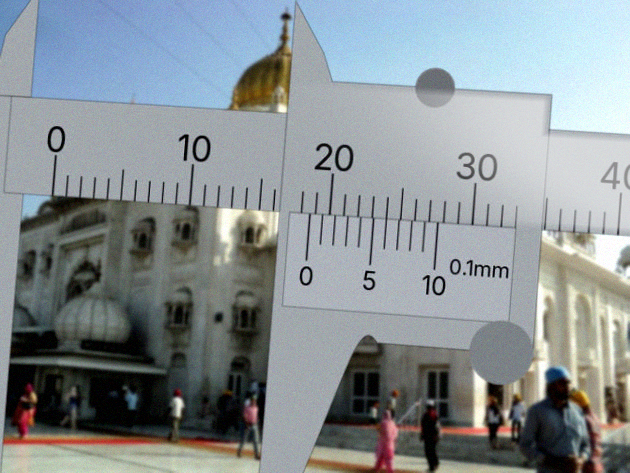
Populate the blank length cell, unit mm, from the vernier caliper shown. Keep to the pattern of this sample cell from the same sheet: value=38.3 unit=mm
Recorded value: value=18.6 unit=mm
